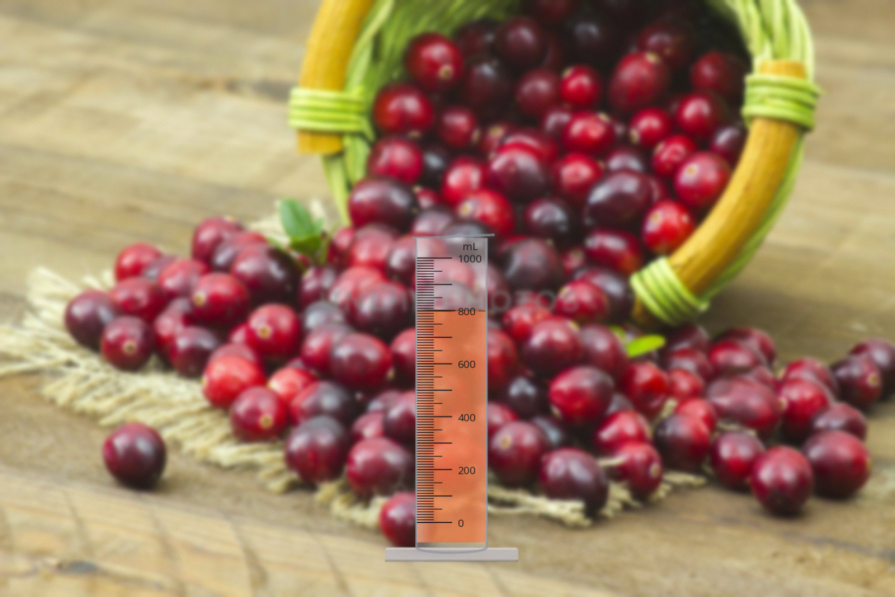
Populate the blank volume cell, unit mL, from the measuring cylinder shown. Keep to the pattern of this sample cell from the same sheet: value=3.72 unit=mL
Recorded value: value=800 unit=mL
